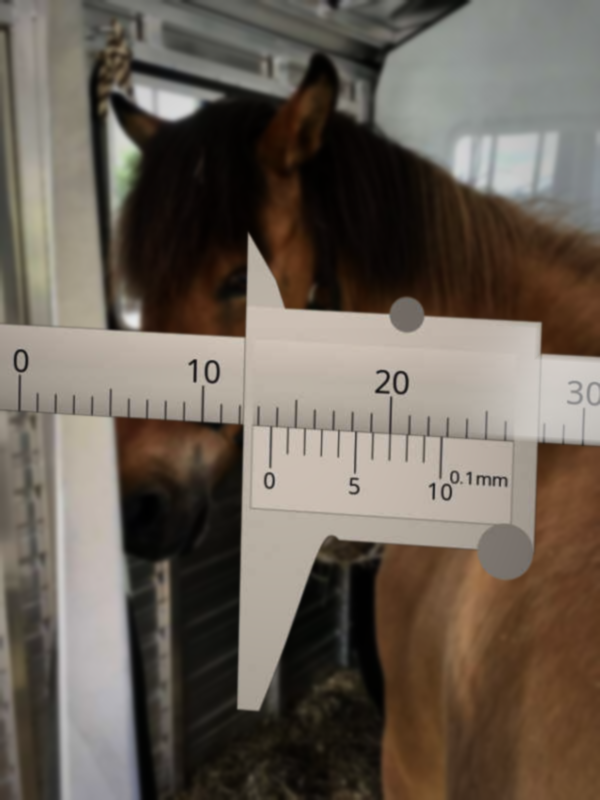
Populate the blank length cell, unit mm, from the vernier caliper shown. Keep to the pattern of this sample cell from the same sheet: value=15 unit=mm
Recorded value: value=13.7 unit=mm
